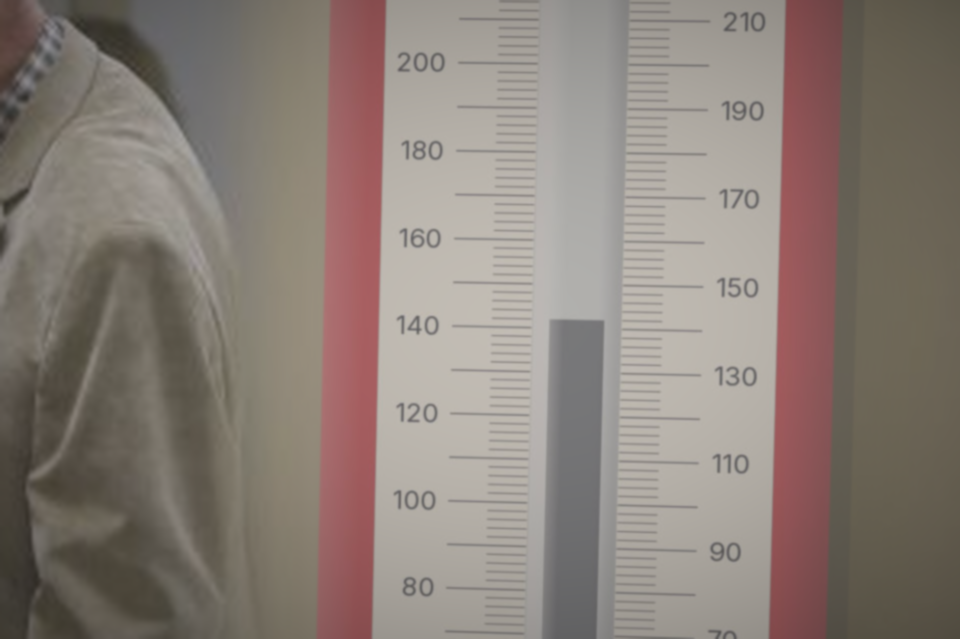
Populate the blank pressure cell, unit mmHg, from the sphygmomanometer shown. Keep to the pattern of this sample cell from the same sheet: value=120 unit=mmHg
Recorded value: value=142 unit=mmHg
